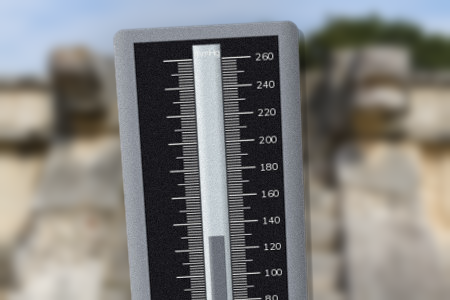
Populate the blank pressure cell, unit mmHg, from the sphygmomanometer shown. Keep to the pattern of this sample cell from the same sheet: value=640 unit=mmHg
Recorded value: value=130 unit=mmHg
